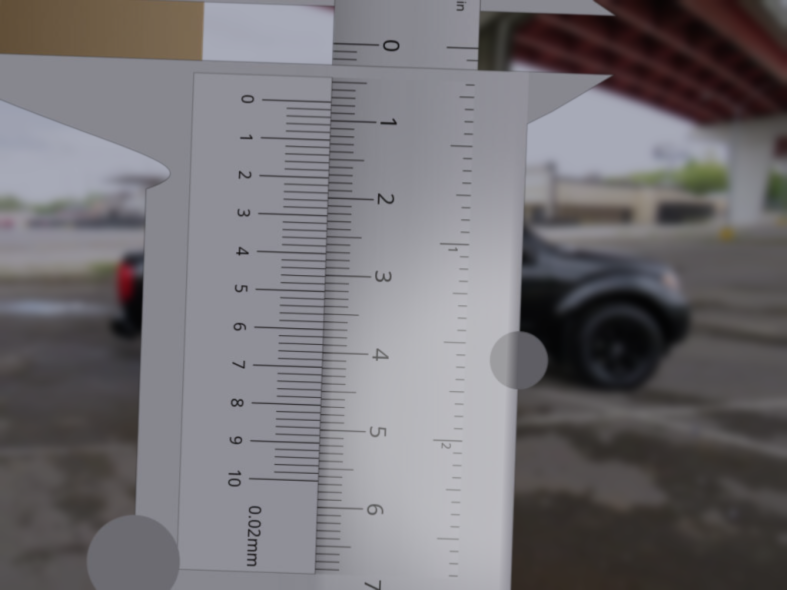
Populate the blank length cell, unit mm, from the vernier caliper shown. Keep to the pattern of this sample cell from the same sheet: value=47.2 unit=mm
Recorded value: value=7.6 unit=mm
